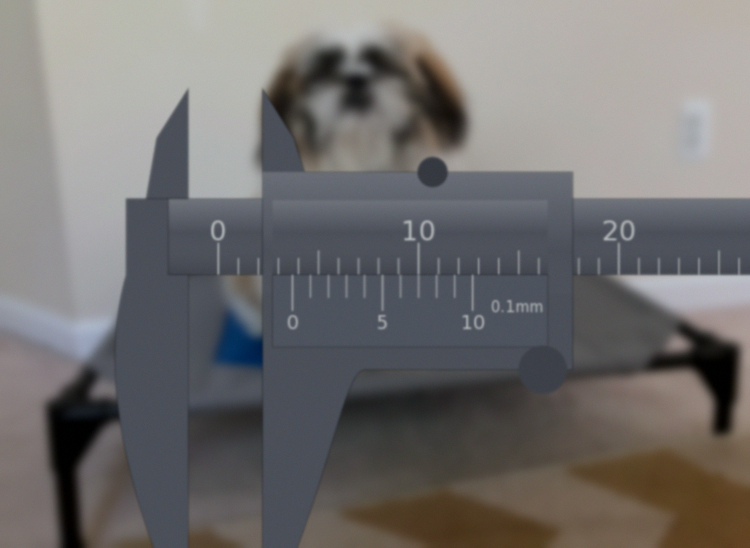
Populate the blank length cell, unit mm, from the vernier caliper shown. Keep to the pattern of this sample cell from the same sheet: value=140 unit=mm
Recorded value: value=3.7 unit=mm
